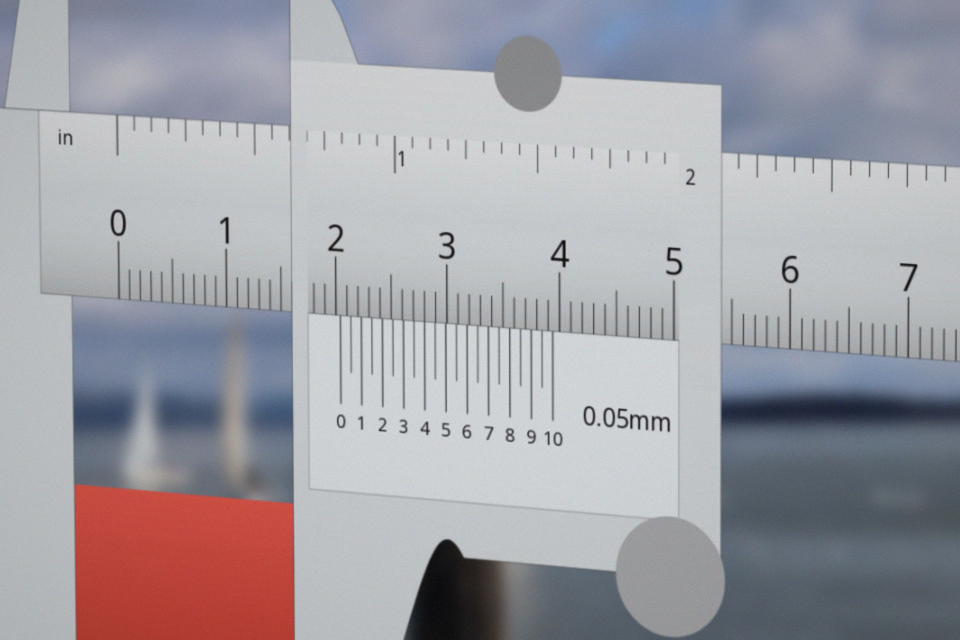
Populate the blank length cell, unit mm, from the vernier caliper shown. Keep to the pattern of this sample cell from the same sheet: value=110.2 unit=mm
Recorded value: value=20.4 unit=mm
